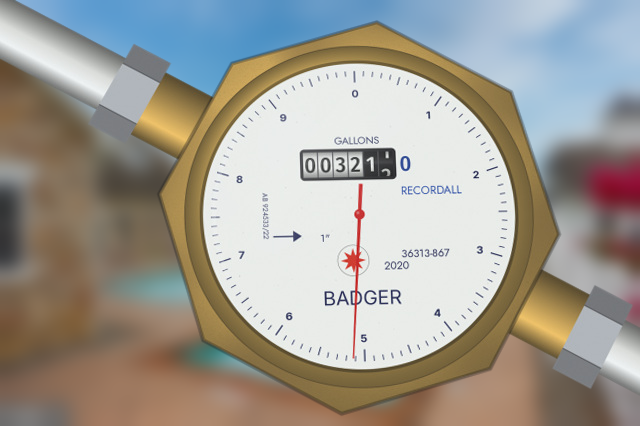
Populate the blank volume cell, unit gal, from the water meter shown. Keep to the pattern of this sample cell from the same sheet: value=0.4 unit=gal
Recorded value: value=32115.1 unit=gal
